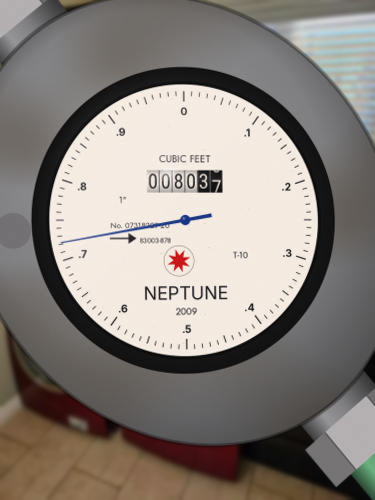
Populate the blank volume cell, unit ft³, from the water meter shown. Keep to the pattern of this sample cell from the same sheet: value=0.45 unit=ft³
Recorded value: value=8036.72 unit=ft³
